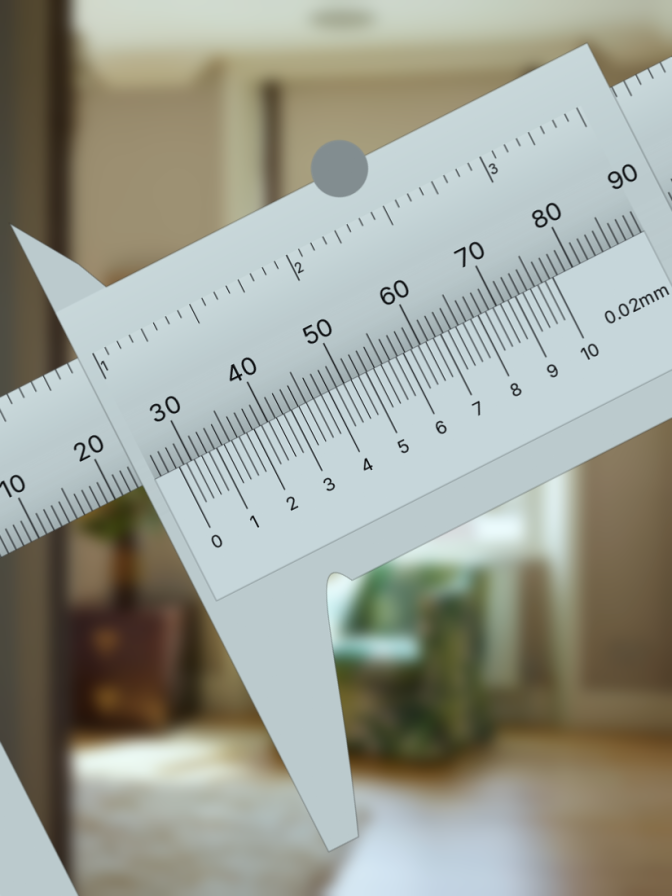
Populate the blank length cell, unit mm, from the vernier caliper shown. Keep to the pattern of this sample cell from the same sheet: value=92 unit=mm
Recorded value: value=28.4 unit=mm
